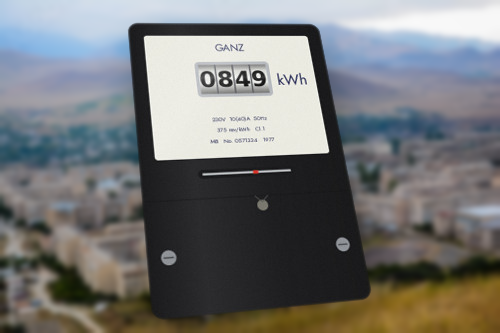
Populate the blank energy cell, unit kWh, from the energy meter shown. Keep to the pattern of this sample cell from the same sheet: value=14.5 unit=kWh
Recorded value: value=849 unit=kWh
